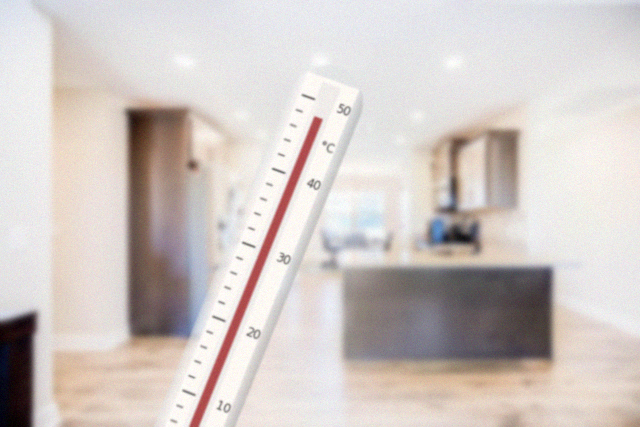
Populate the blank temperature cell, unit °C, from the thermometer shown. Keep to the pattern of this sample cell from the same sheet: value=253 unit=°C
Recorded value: value=48 unit=°C
